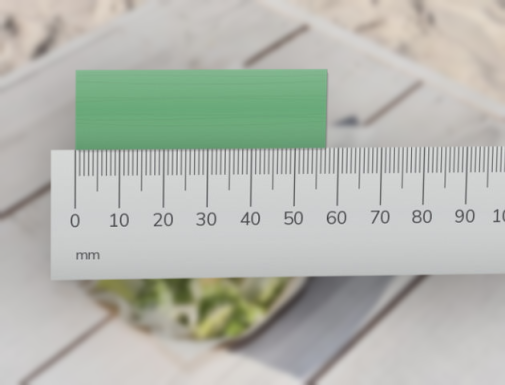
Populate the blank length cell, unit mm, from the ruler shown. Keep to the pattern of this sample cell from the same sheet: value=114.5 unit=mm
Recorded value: value=57 unit=mm
